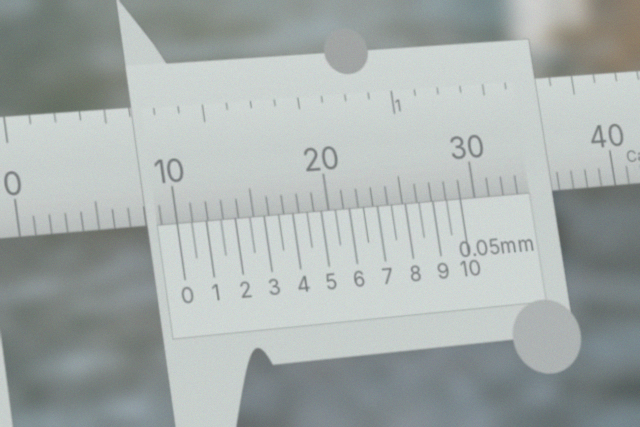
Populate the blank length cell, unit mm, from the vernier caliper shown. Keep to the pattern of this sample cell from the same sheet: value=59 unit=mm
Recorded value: value=10.0 unit=mm
